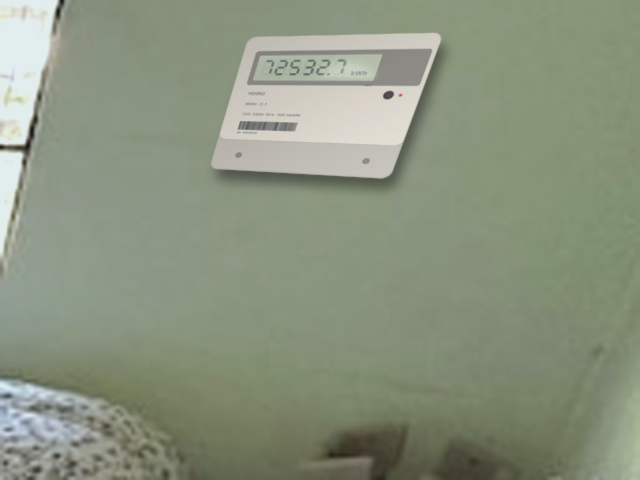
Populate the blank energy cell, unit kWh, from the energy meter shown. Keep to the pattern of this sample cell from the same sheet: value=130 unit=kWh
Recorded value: value=72532.7 unit=kWh
